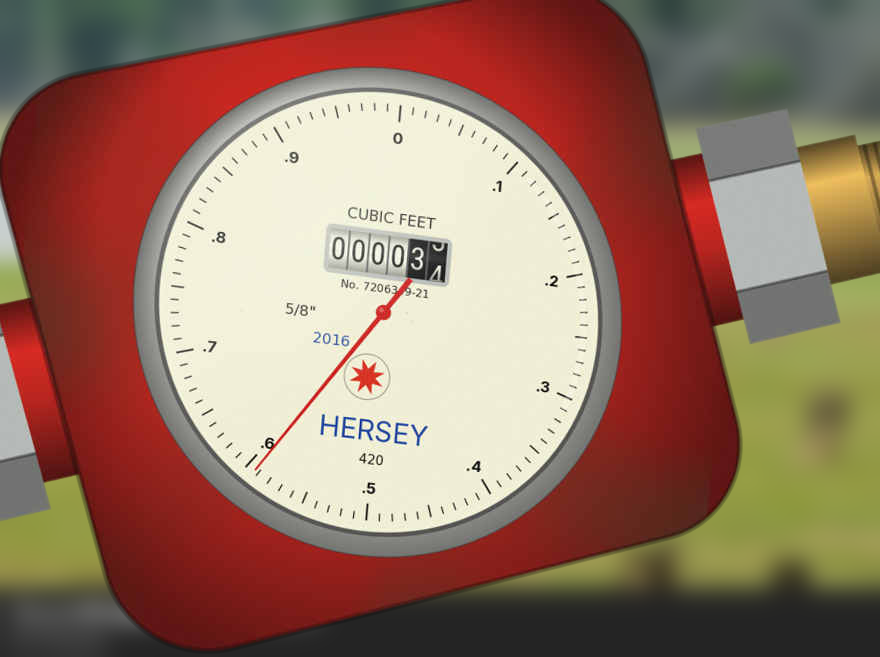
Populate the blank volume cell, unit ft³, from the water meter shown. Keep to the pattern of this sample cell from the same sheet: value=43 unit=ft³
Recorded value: value=33.59 unit=ft³
